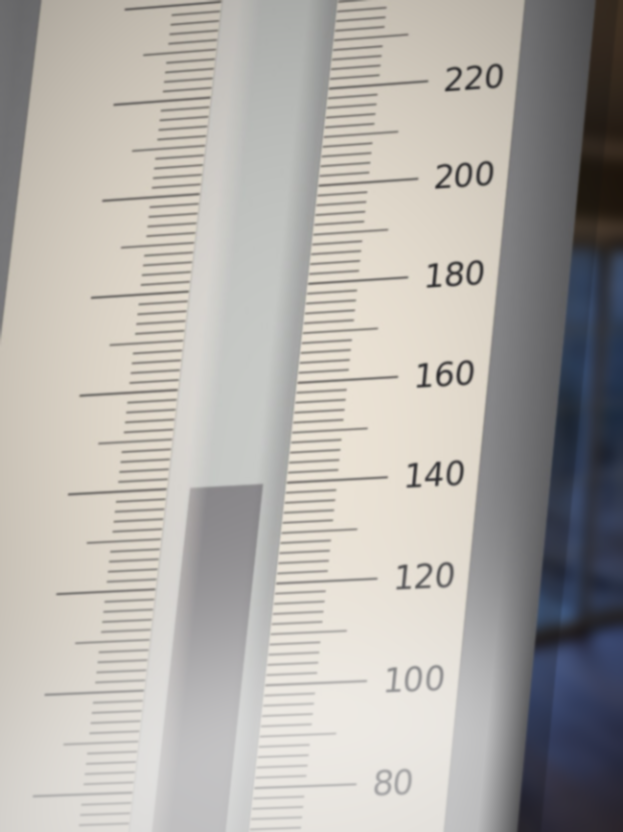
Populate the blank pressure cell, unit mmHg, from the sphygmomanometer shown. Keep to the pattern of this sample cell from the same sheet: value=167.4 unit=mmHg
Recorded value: value=140 unit=mmHg
